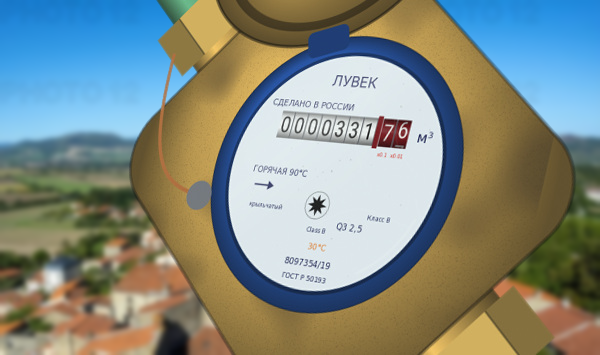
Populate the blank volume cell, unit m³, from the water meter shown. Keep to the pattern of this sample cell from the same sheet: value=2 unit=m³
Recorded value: value=331.76 unit=m³
